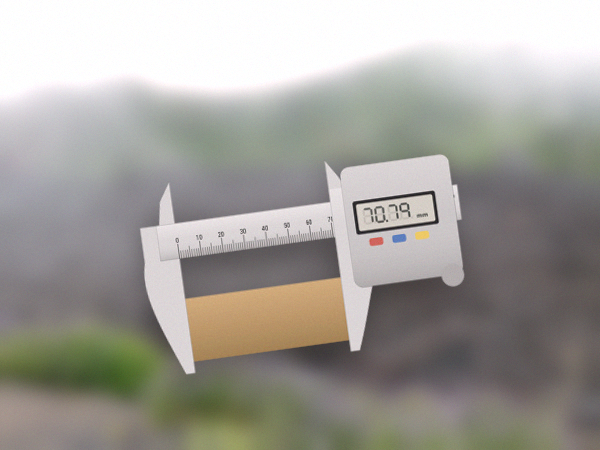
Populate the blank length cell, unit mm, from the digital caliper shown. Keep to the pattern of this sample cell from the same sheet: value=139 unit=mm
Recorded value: value=70.79 unit=mm
